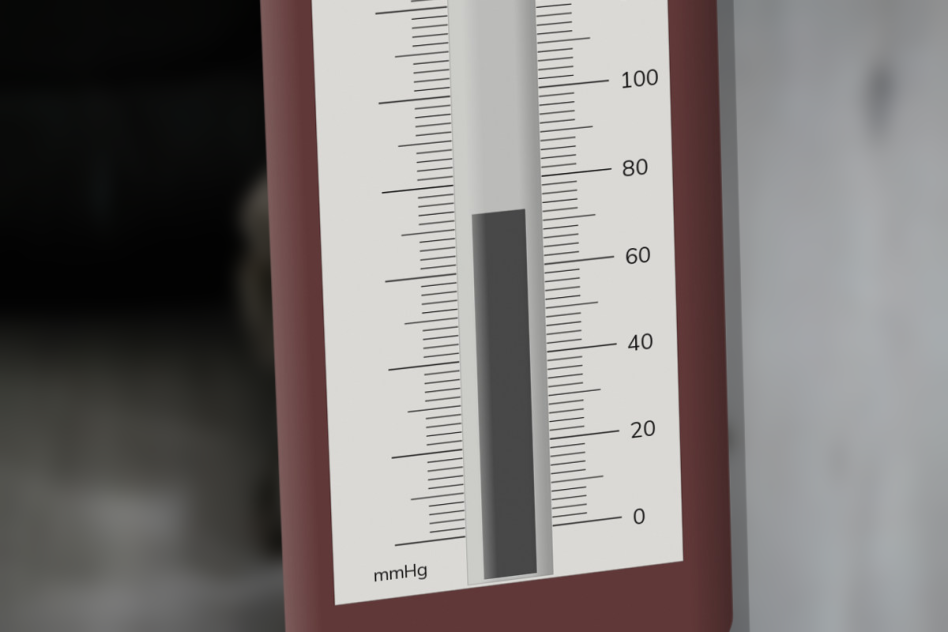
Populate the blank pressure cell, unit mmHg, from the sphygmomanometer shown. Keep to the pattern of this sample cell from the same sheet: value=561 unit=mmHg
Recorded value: value=73 unit=mmHg
